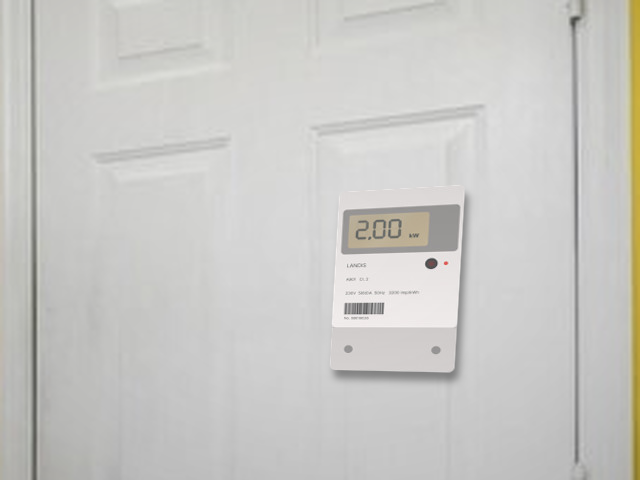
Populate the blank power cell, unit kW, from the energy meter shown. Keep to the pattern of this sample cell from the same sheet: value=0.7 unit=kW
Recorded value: value=2.00 unit=kW
